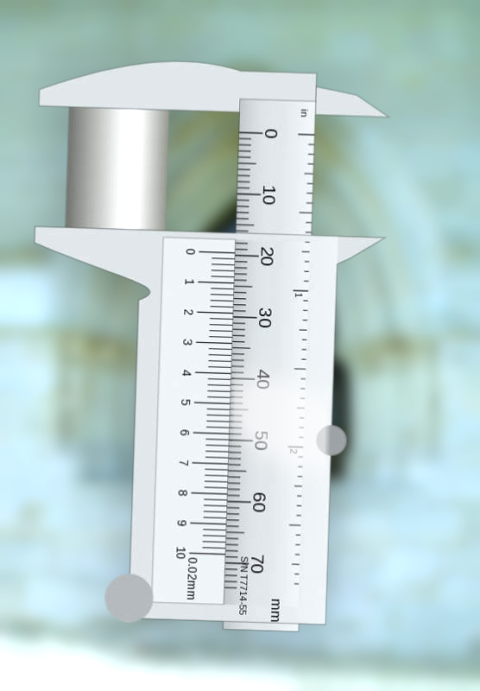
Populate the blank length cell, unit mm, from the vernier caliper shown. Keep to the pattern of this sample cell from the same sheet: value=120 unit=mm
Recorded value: value=19.6 unit=mm
